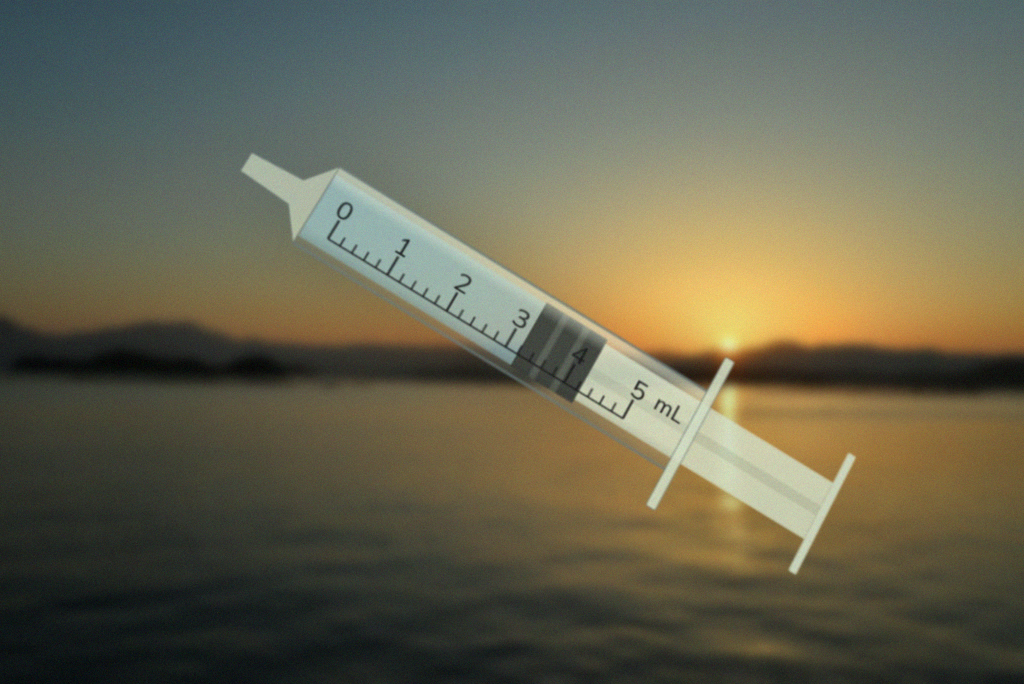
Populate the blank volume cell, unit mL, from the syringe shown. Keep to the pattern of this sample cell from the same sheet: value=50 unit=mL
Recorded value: value=3.2 unit=mL
